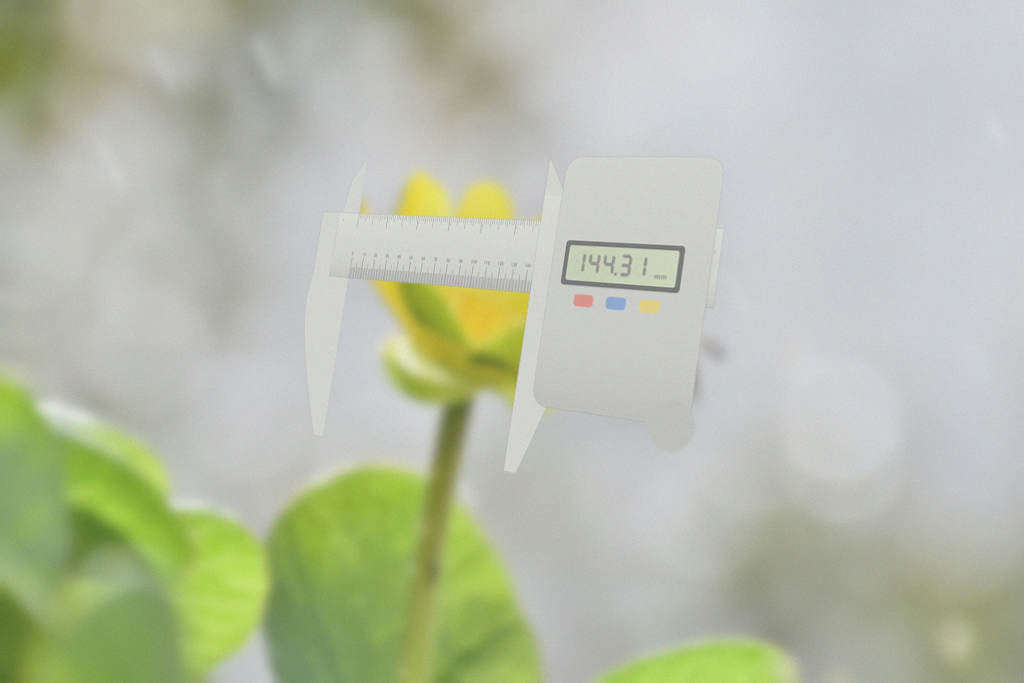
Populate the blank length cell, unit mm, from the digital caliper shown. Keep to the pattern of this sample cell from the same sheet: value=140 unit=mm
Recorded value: value=144.31 unit=mm
